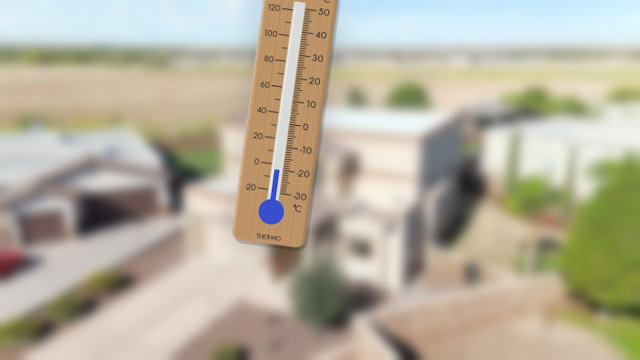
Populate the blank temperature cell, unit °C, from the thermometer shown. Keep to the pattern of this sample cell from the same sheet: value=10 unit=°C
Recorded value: value=-20 unit=°C
